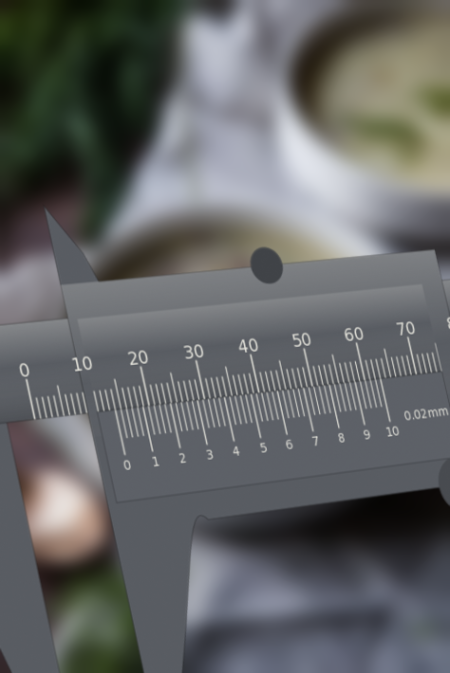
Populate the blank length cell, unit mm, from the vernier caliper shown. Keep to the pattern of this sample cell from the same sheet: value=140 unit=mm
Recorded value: value=14.0 unit=mm
